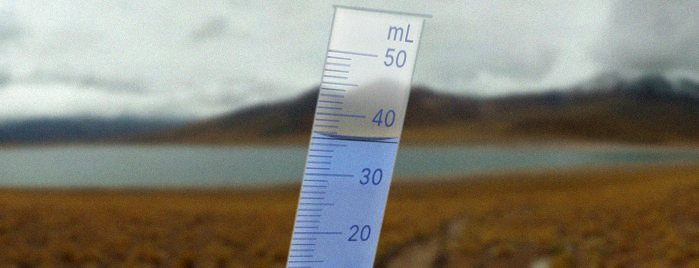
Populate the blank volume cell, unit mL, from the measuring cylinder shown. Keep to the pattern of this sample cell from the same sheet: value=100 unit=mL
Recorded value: value=36 unit=mL
